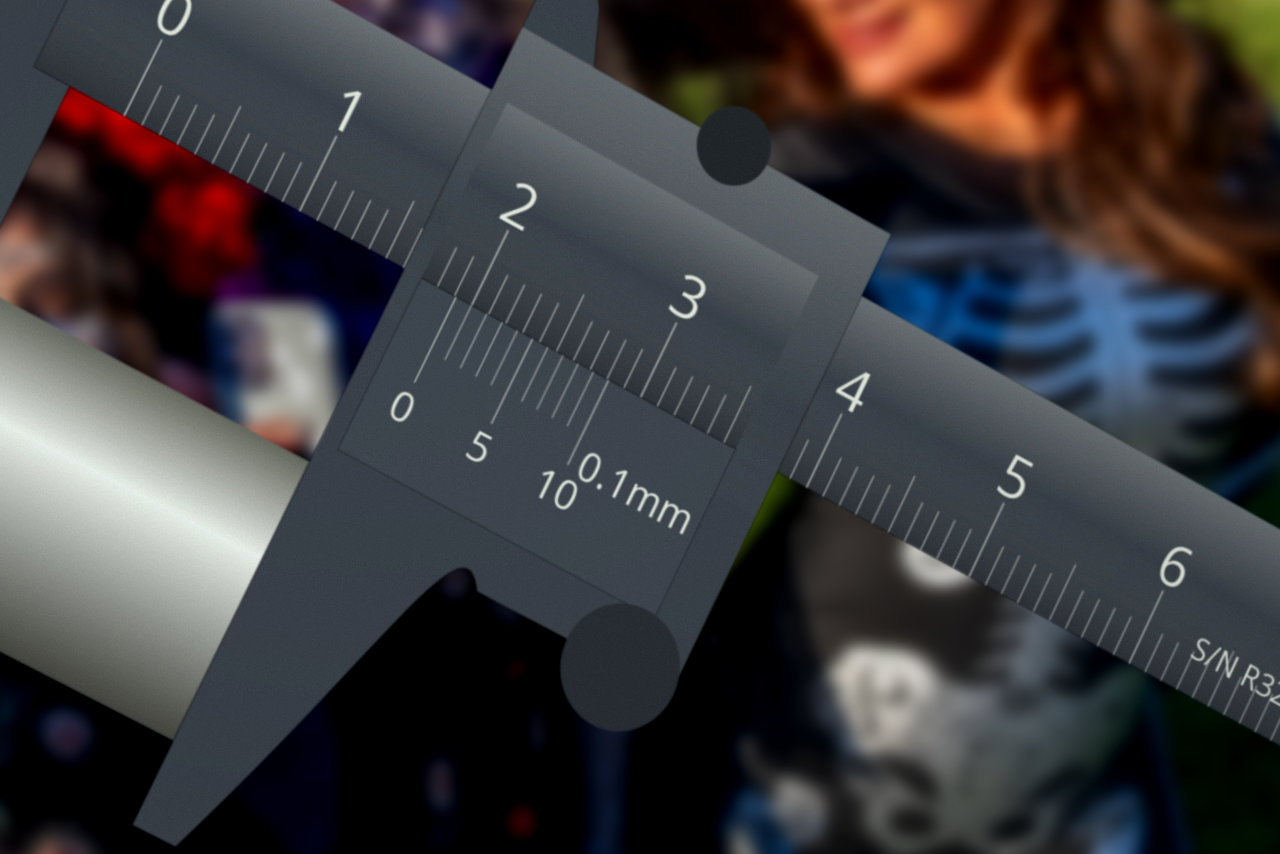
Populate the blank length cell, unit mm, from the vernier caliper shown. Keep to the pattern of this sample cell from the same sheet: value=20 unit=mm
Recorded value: value=19.1 unit=mm
